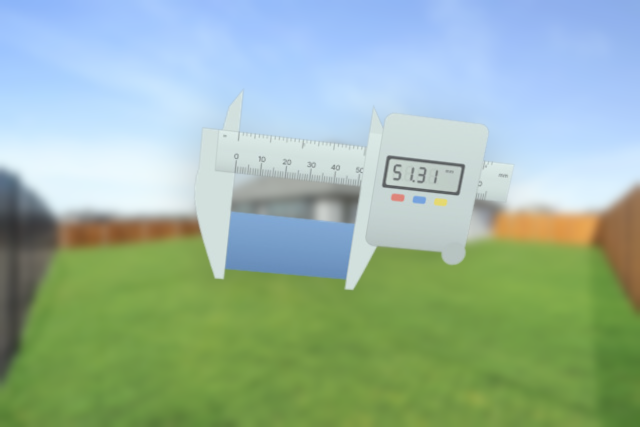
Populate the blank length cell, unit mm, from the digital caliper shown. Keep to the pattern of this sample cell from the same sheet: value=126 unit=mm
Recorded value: value=51.31 unit=mm
